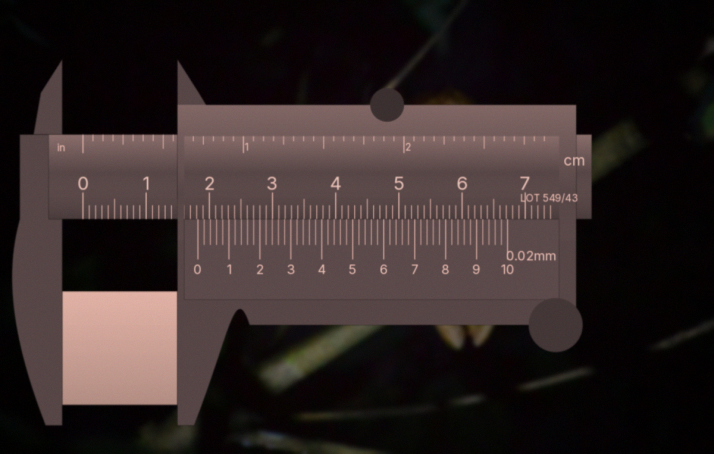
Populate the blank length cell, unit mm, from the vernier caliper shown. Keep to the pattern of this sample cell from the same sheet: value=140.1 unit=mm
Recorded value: value=18.2 unit=mm
